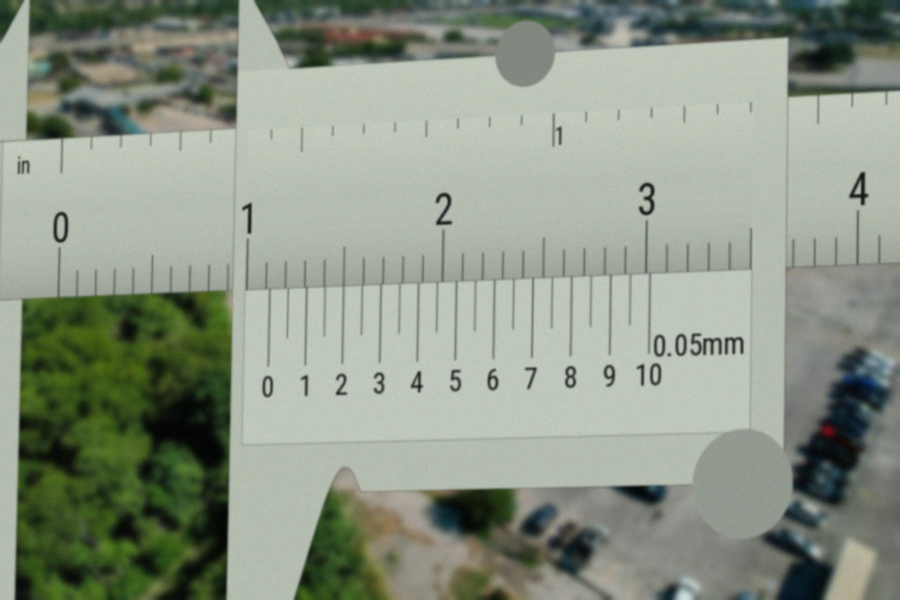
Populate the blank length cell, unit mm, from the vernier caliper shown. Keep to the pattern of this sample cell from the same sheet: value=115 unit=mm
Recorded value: value=11.2 unit=mm
